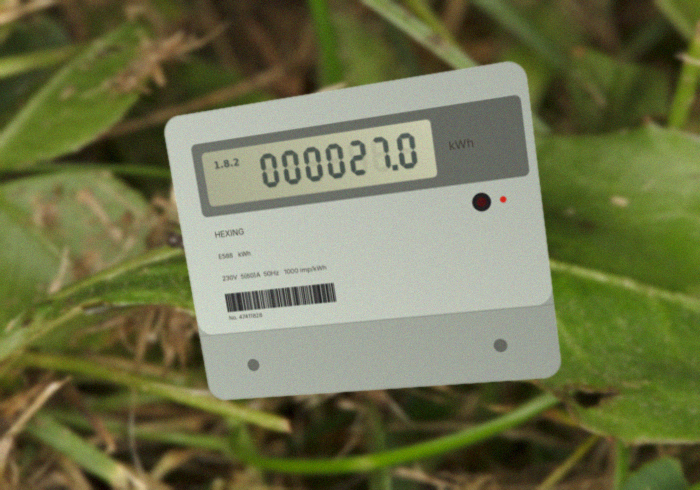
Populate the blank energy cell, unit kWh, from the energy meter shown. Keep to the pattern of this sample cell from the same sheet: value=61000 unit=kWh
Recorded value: value=27.0 unit=kWh
